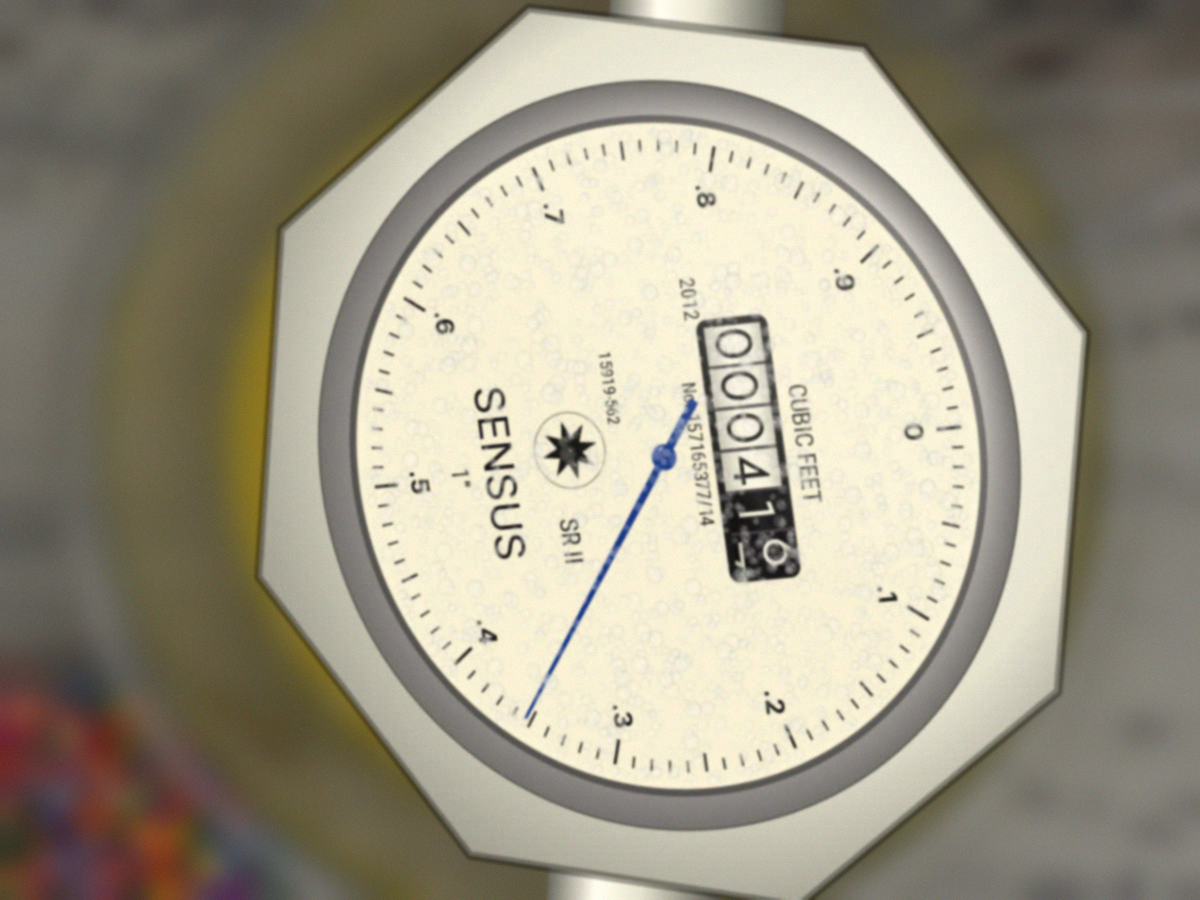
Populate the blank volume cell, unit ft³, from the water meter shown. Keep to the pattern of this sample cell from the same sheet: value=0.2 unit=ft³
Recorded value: value=416.35 unit=ft³
